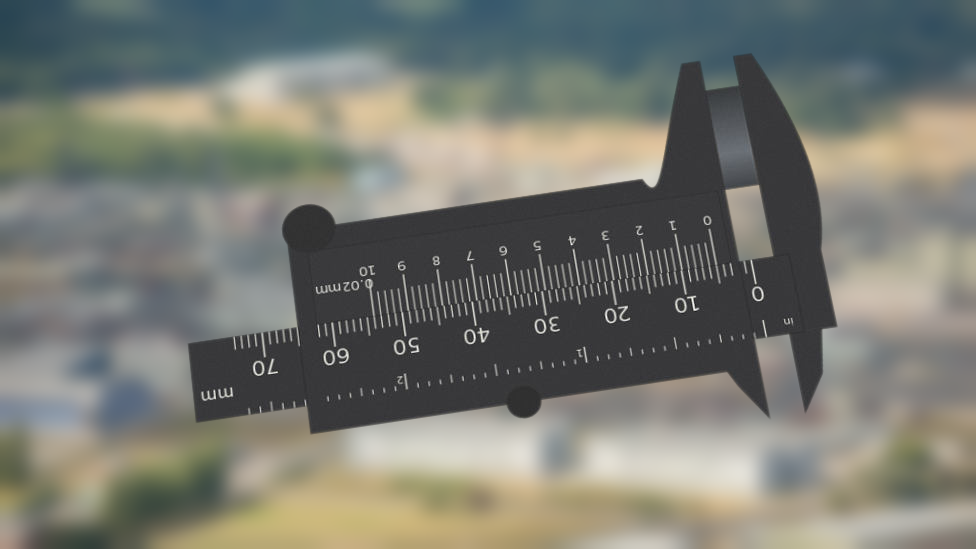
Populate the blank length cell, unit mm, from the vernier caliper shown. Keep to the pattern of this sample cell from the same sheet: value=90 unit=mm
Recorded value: value=5.0 unit=mm
